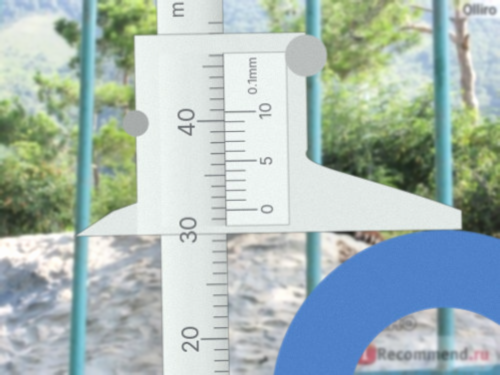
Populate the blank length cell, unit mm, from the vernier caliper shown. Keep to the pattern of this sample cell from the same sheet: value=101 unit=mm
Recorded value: value=31.8 unit=mm
